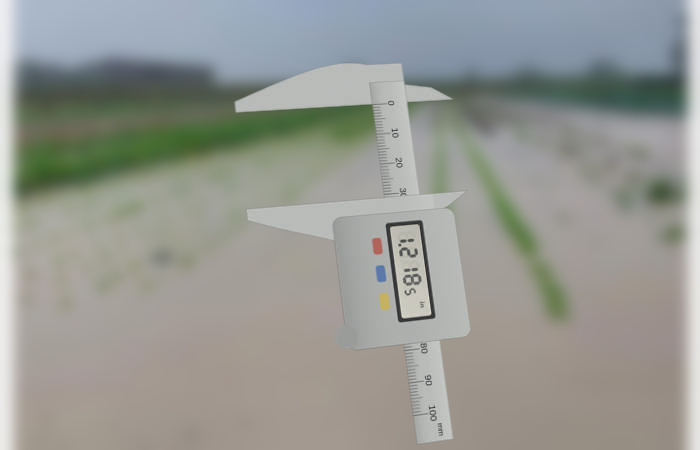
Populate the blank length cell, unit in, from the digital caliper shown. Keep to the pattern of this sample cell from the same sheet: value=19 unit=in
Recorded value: value=1.2185 unit=in
